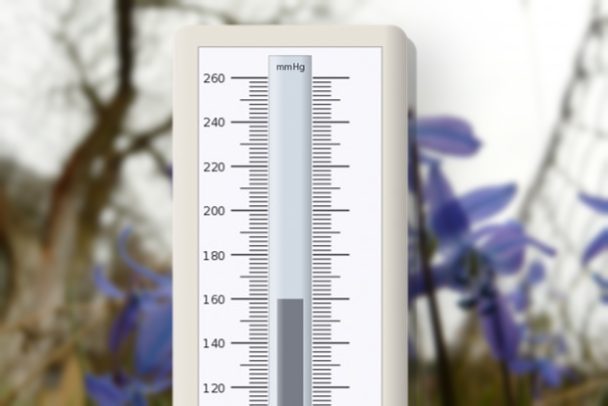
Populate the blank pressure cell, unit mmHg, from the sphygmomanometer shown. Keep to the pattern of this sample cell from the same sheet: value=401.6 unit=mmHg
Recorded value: value=160 unit=mmHg
